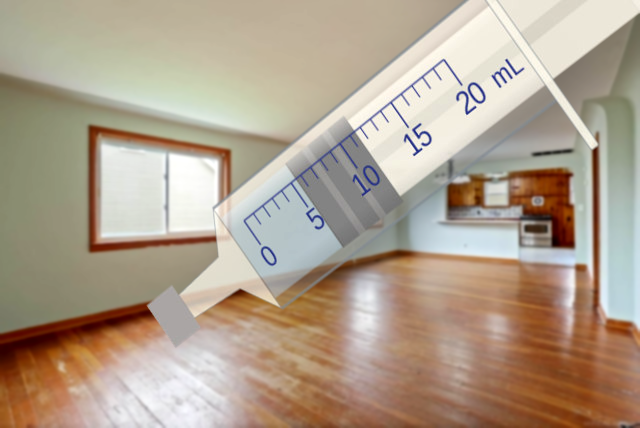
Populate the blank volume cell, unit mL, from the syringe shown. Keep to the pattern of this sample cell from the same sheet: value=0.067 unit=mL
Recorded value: value=5.5 unit=mL
